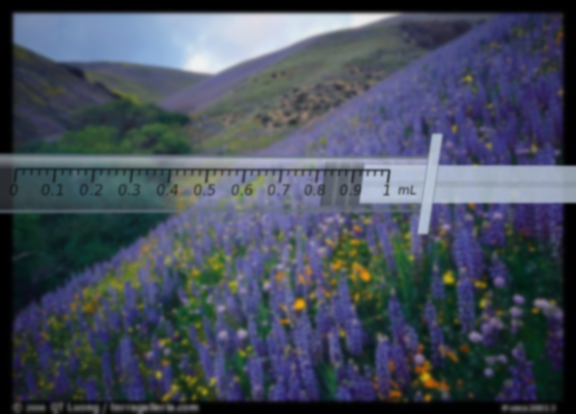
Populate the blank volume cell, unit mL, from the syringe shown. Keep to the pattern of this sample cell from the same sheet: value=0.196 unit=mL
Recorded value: value=0.82 unit=mL
